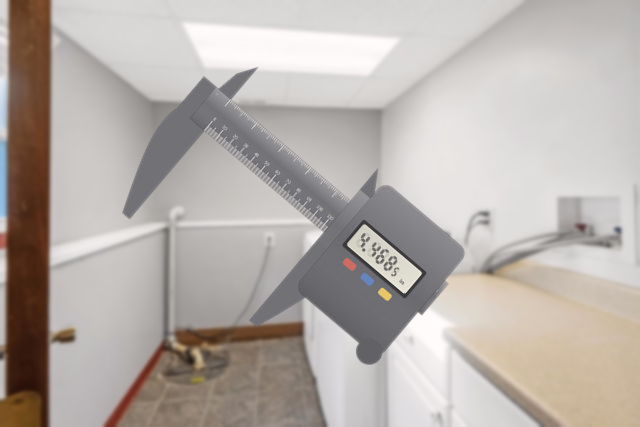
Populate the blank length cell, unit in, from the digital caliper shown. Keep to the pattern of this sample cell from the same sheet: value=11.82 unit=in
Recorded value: value=4.4685 unit=in
